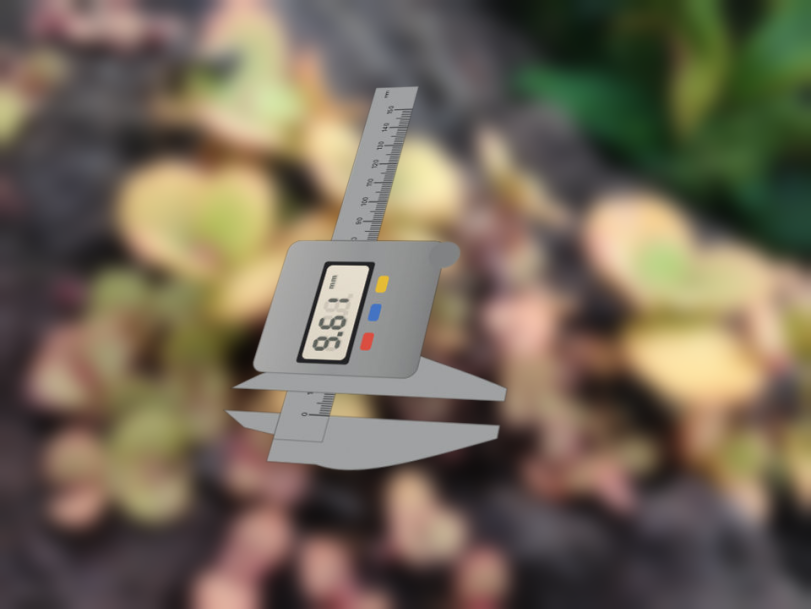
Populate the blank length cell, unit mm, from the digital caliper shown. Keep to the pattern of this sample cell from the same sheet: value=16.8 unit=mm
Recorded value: value=9.61 unit=mm
